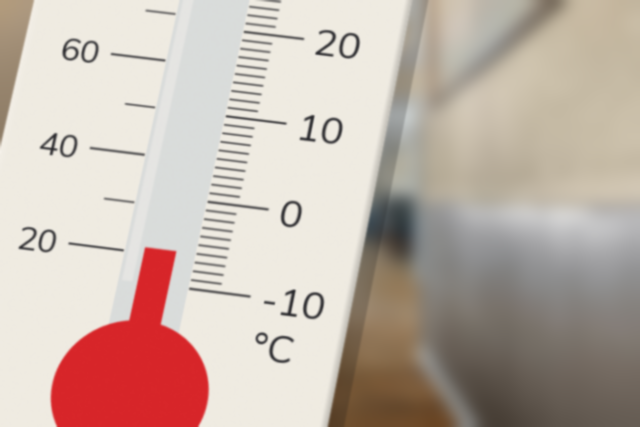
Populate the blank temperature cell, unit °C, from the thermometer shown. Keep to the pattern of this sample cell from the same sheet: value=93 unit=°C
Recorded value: value=-6 unit=°C
